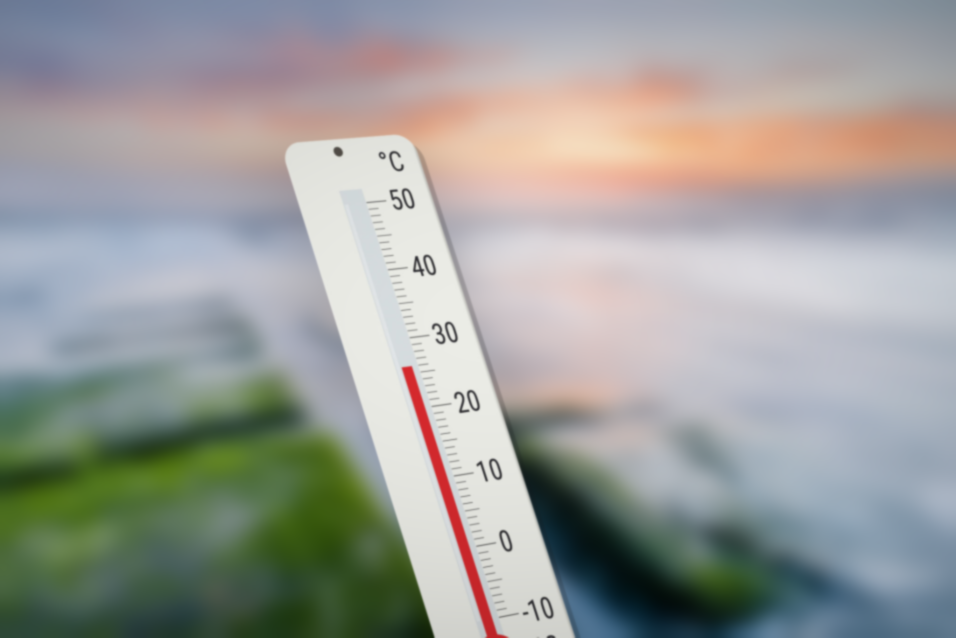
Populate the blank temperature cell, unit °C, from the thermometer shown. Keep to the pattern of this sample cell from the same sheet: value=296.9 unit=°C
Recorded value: value=26 unit=°C
